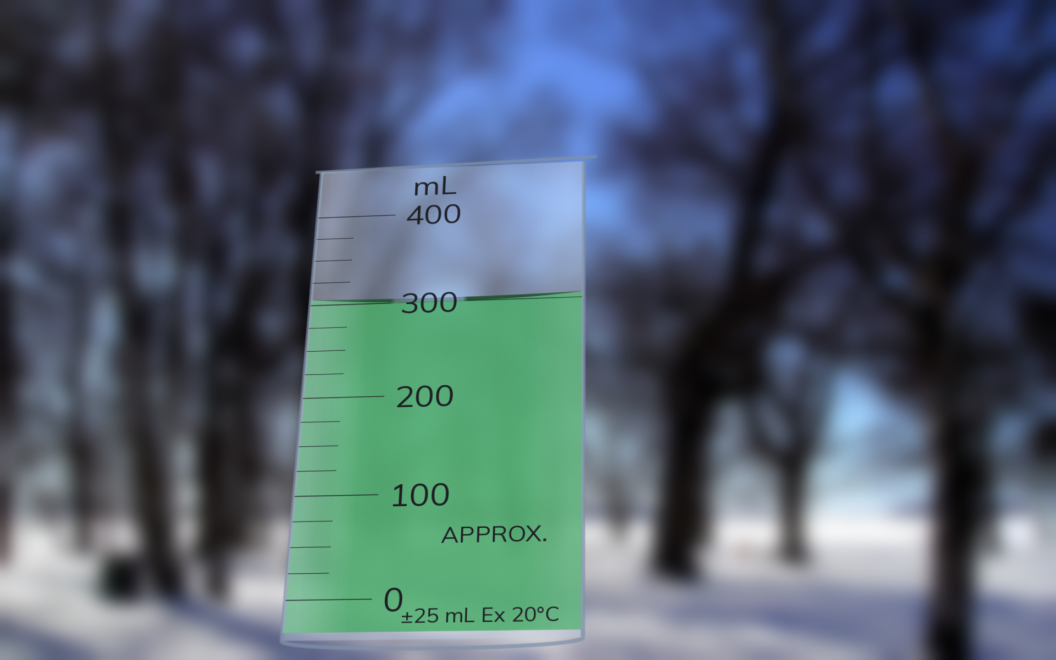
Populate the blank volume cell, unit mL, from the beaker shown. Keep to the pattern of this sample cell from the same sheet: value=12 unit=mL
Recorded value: value=300 unit=mL
